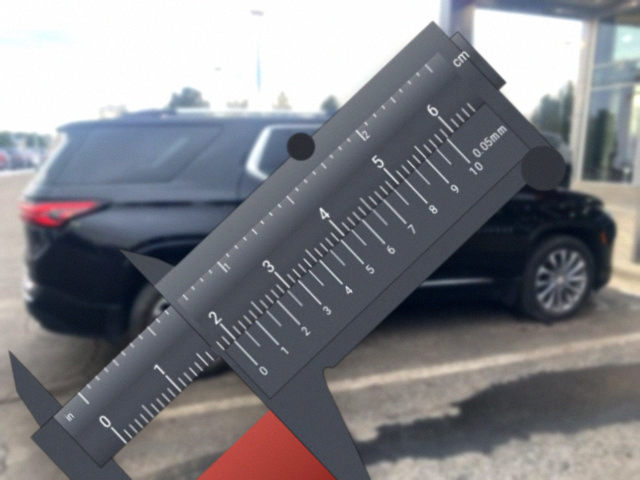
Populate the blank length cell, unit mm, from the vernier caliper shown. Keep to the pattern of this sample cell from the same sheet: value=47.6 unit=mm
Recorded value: value=19.8 unit=mm
